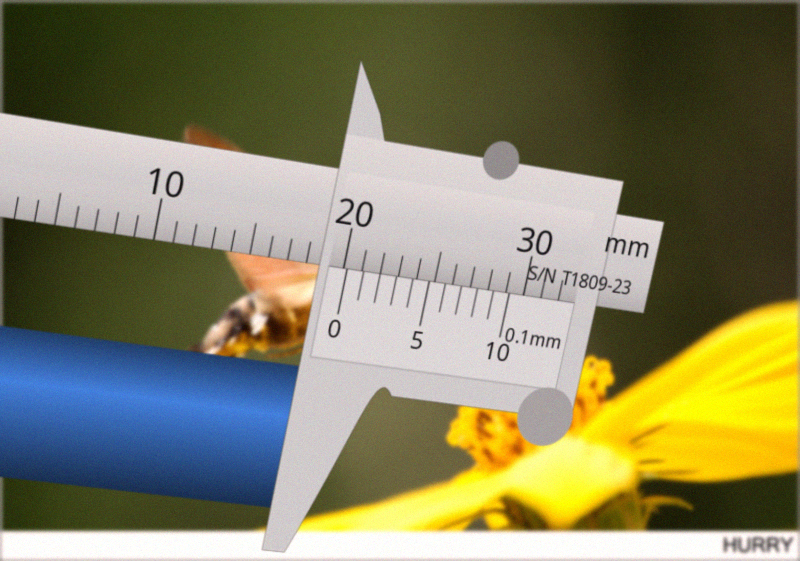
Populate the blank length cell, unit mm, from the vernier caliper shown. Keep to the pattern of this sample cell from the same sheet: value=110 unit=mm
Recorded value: value=20.2 unit=mm
